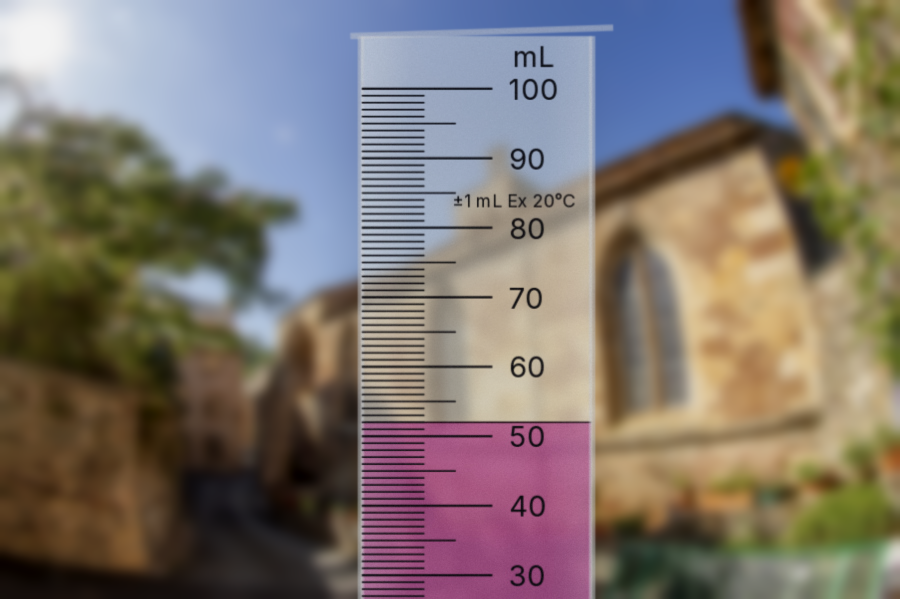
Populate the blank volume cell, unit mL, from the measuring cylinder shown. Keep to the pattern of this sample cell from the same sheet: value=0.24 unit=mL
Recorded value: value=52 unit=mL
